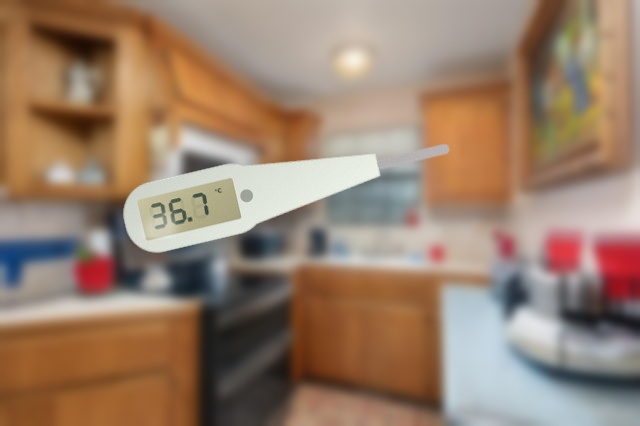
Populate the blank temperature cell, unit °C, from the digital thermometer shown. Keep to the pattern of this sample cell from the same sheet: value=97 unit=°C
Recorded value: value=36.7 unit=°C
